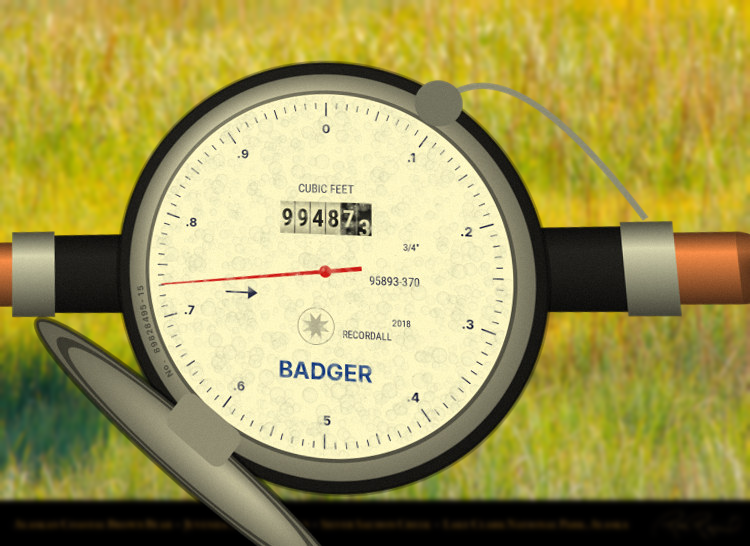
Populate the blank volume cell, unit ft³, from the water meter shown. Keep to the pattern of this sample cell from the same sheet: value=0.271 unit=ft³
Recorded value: value=994872.73 unit=ft³
